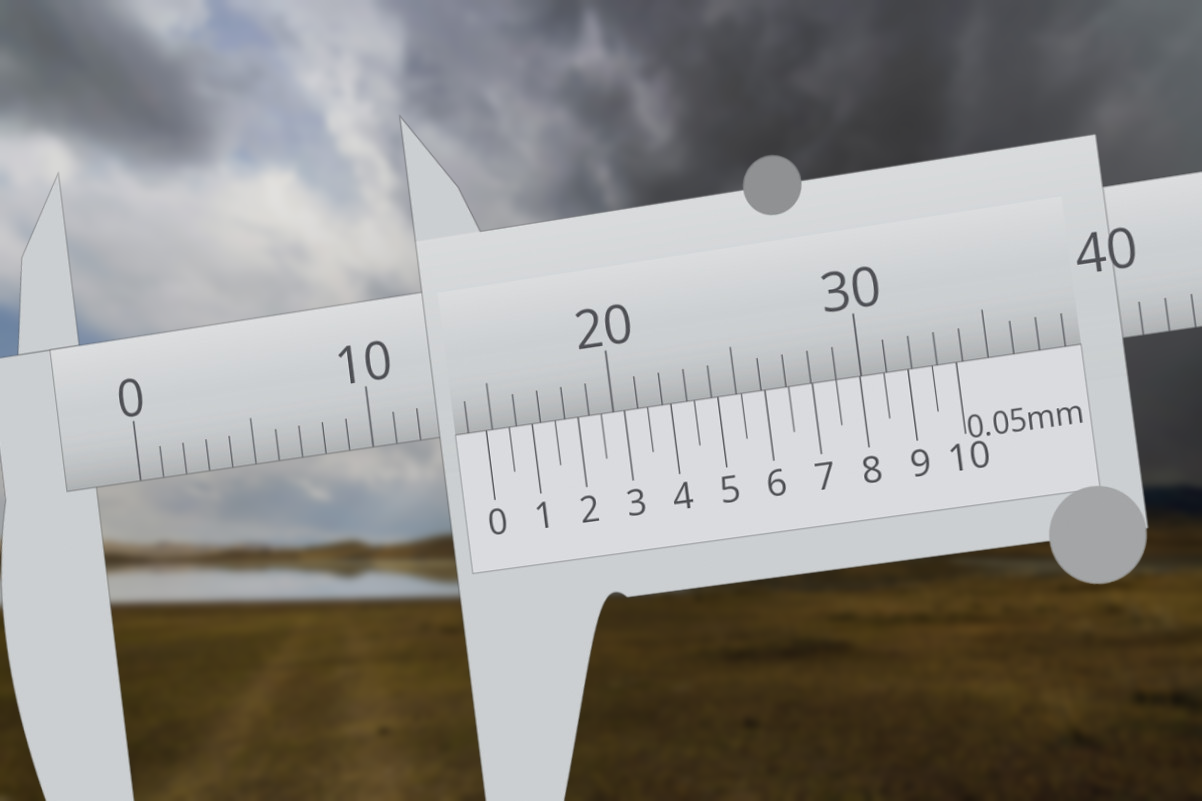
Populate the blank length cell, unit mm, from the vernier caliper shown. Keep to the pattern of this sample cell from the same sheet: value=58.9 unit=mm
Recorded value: value=14.75 unit=mm
